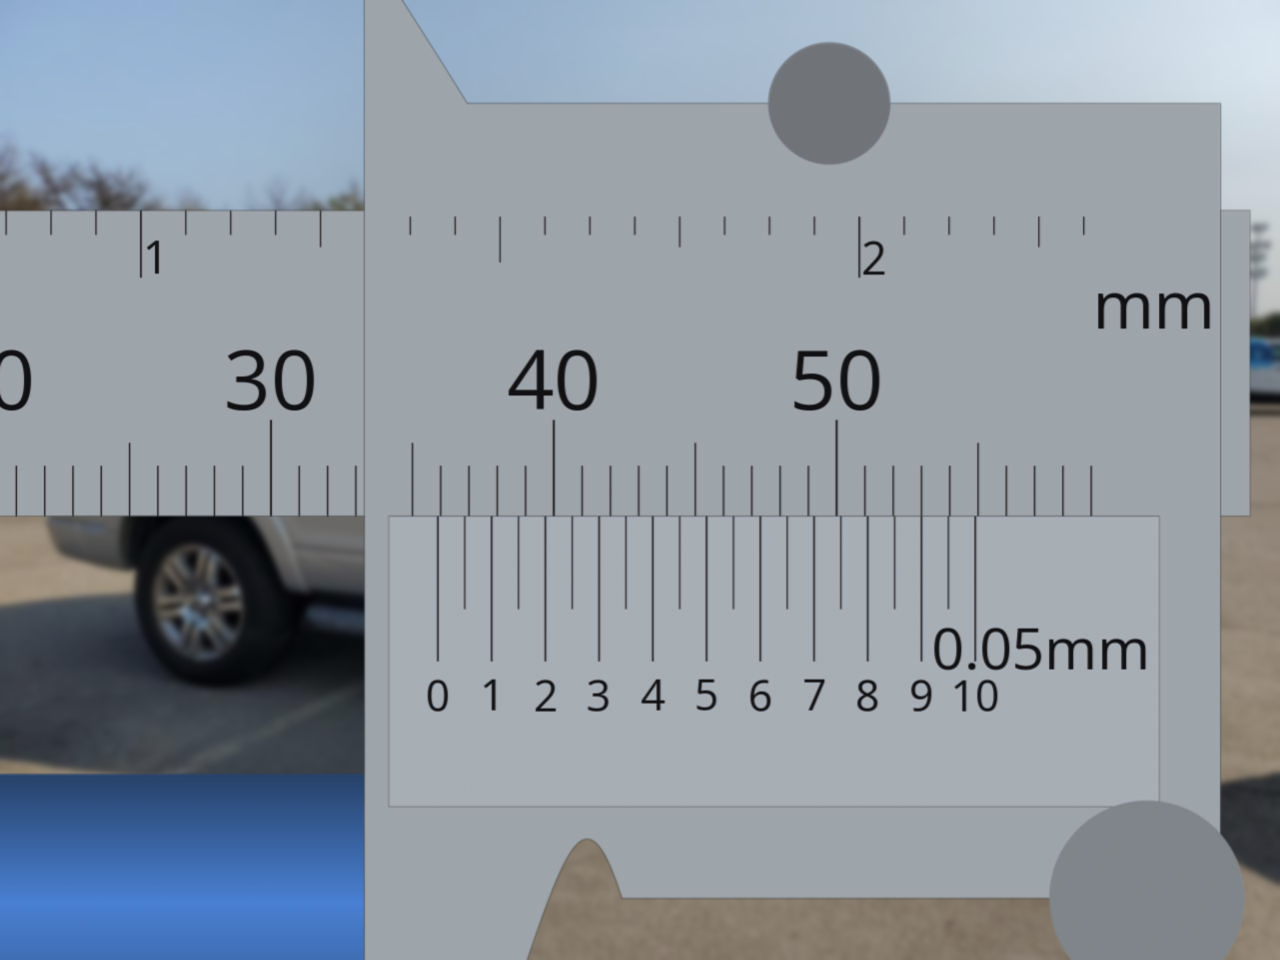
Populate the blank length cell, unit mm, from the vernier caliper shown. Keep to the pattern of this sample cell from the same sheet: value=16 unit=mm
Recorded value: value=35.90 unit=mm
